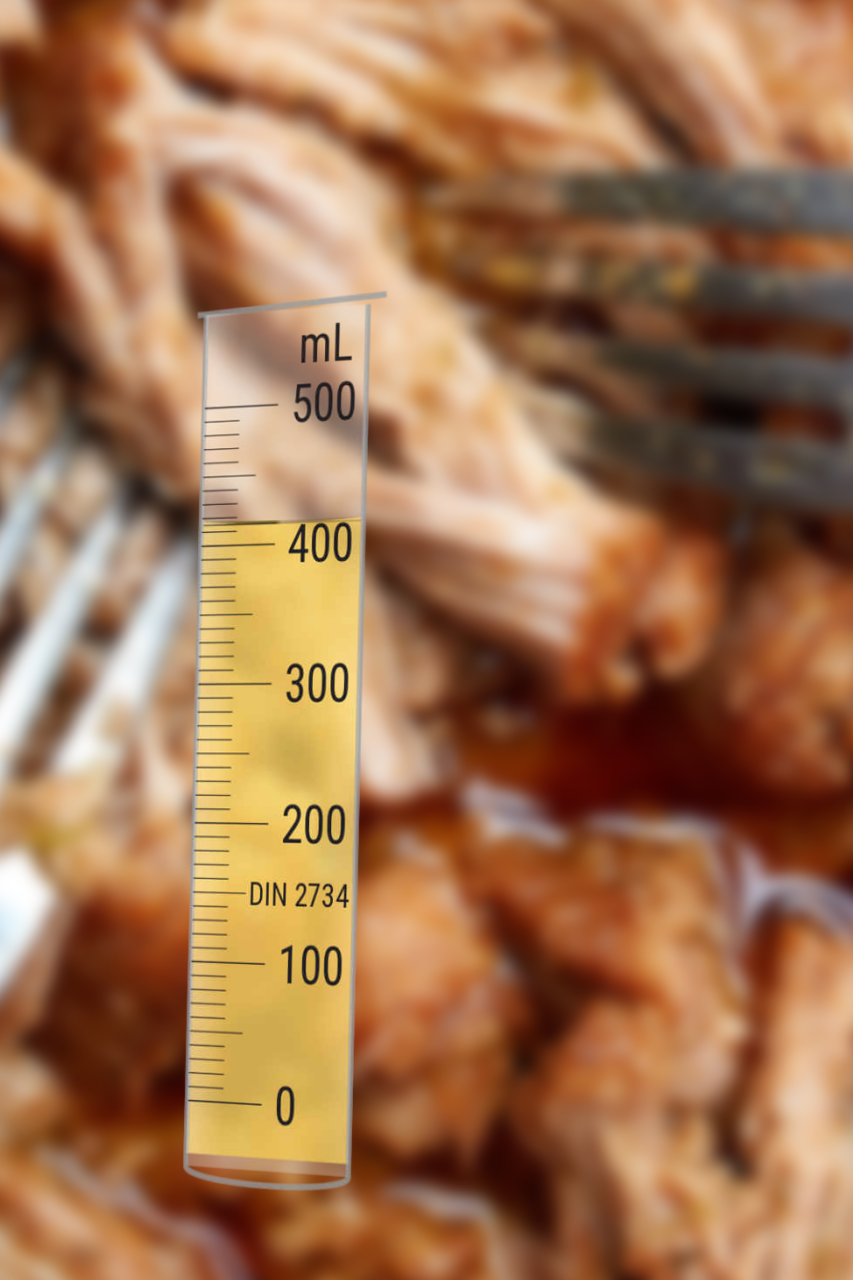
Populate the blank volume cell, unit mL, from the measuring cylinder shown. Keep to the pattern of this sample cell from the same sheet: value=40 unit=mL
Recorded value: value=415 unit=mL
